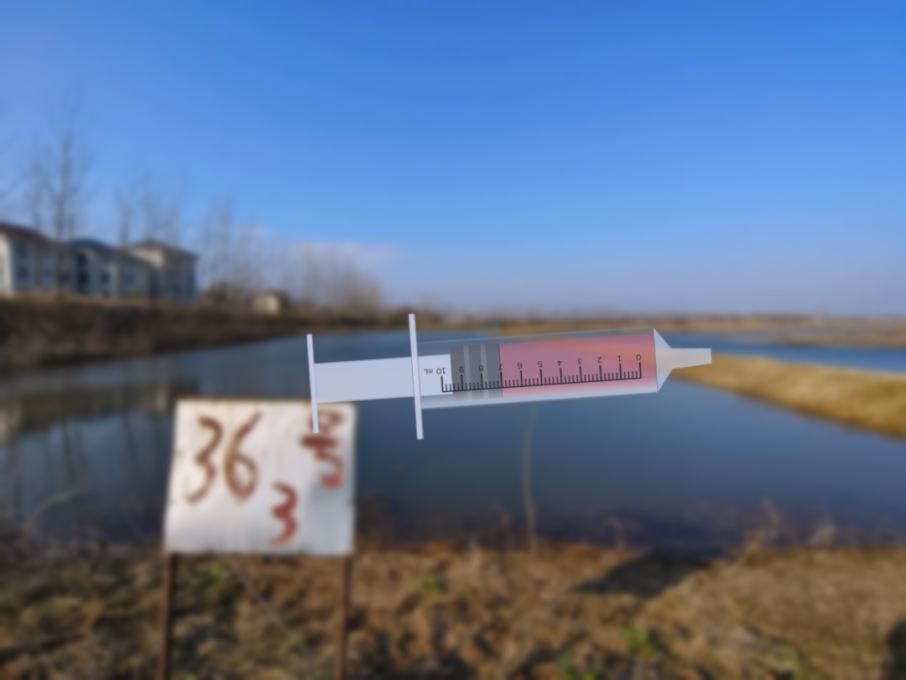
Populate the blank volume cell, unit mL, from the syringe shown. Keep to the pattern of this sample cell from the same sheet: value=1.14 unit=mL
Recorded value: value=7 unit=mL
